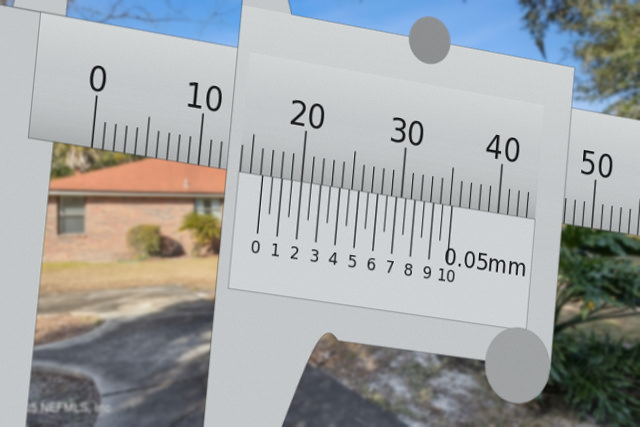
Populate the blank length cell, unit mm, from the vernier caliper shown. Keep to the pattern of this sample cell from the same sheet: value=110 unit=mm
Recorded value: value=16.2 unit=mm
